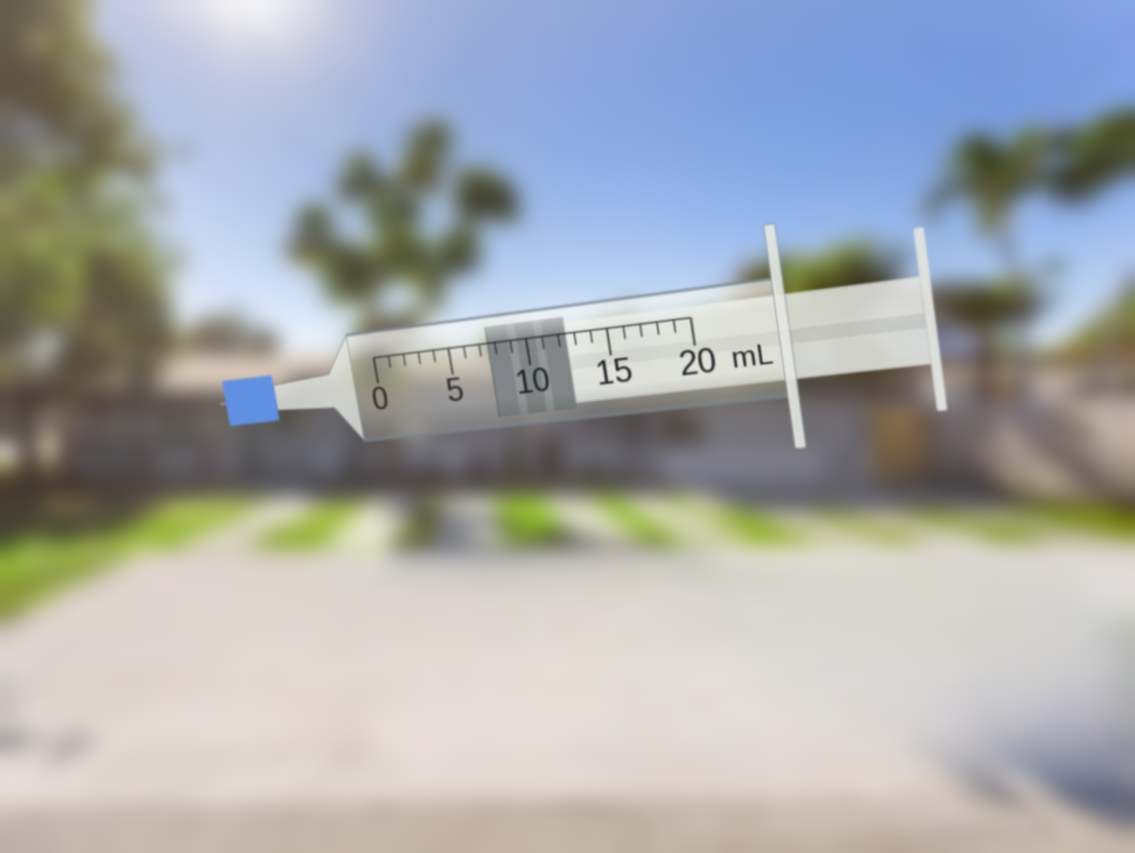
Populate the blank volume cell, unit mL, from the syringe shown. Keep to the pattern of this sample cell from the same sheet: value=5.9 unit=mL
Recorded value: value=7.5 unit=mL
